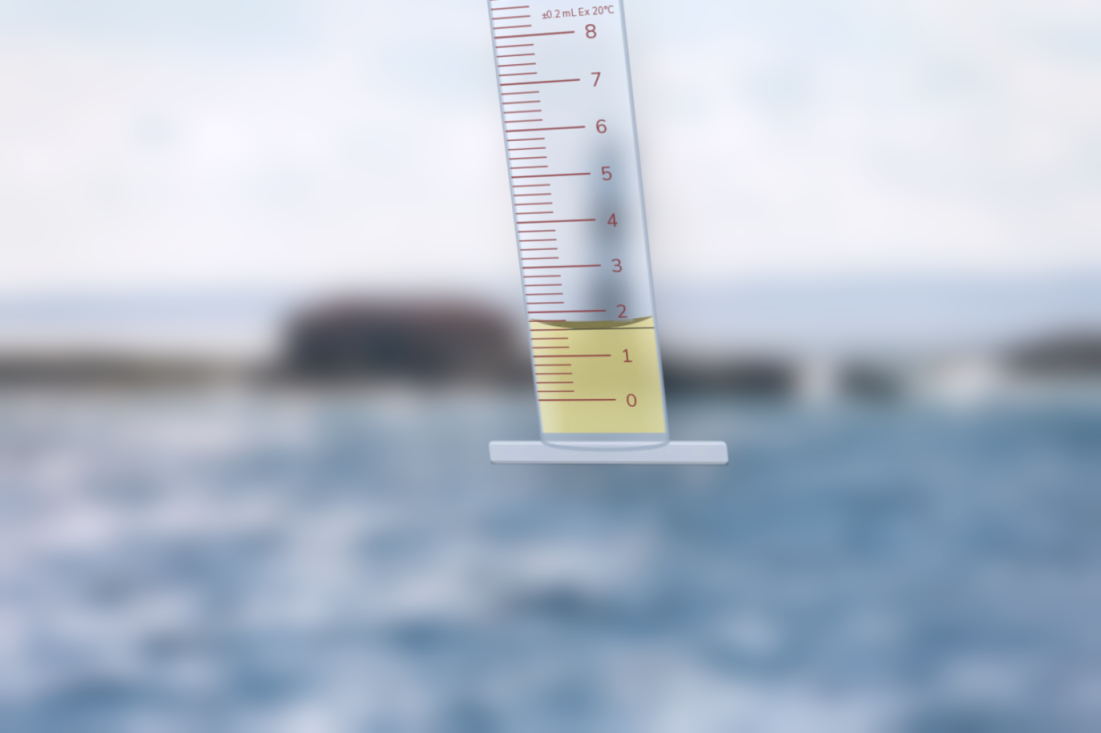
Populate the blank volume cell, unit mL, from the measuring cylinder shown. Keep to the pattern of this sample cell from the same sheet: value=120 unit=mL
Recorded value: value=1.6 unit=mL
